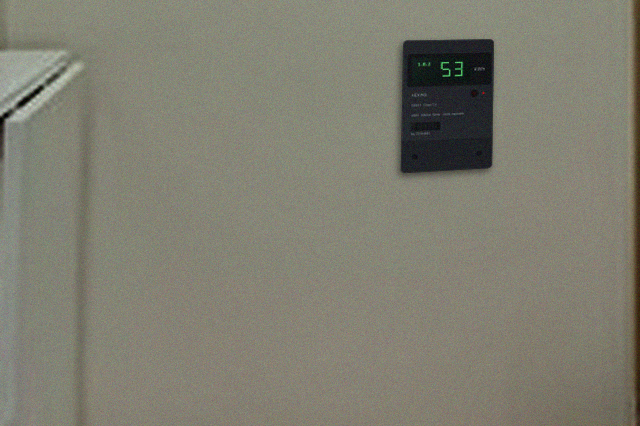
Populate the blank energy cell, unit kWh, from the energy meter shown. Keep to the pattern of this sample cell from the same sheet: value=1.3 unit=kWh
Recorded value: value=53 unit=kWh
